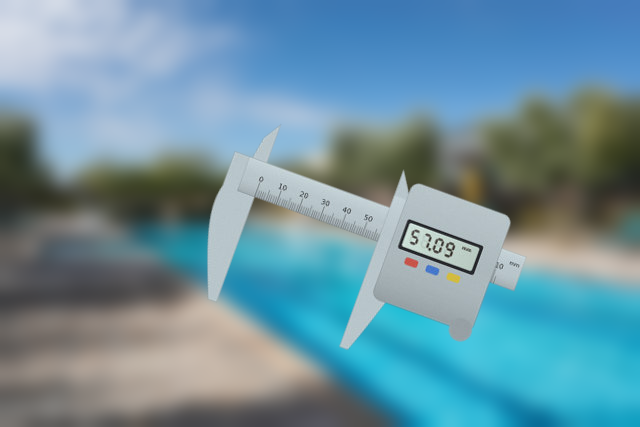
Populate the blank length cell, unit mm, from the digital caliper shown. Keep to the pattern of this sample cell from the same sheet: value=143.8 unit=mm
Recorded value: value=57.09 unit=mm
